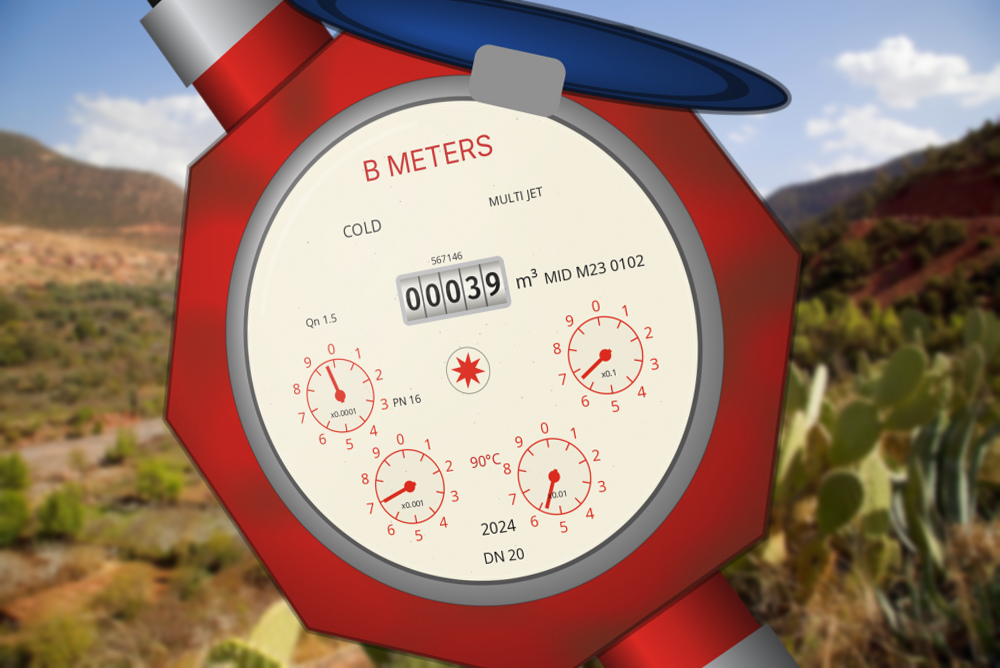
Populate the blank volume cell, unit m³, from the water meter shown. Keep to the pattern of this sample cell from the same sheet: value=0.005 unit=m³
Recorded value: value=39.6569 unit=m³
